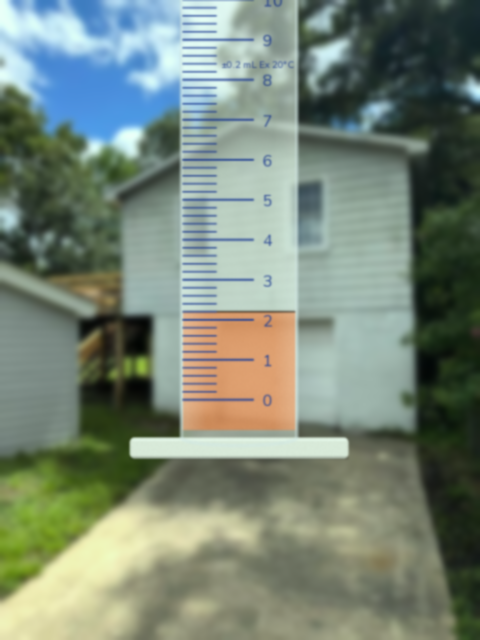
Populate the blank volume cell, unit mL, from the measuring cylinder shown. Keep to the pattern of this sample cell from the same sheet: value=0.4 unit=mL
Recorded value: value=2.2 unit=mL
